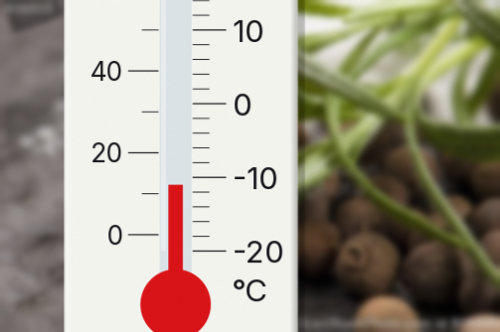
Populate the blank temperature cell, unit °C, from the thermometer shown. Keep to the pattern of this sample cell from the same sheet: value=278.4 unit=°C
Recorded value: value=-11 unit=°C
